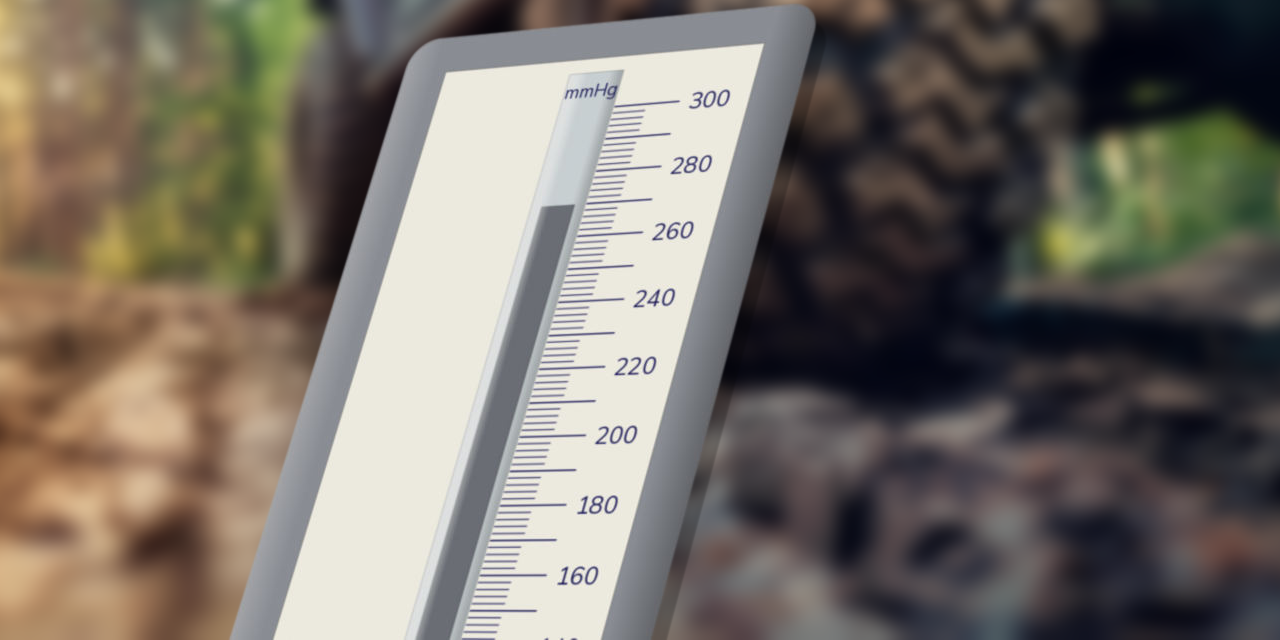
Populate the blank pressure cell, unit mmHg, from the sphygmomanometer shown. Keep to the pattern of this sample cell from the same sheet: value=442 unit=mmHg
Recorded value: value=270 unit=mmHg
